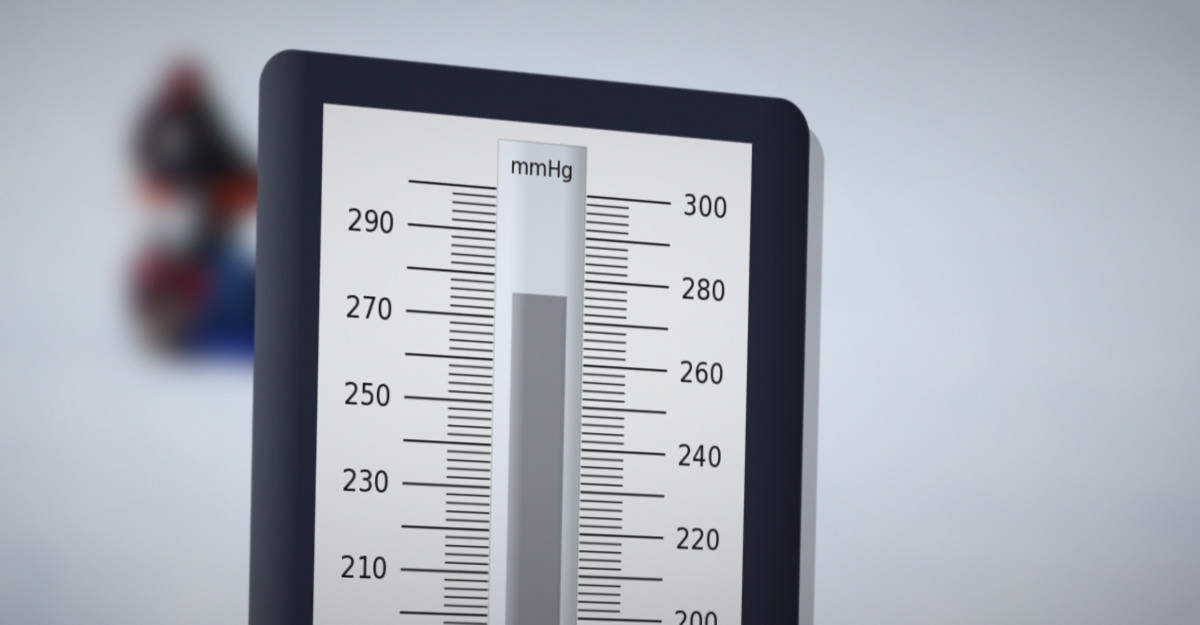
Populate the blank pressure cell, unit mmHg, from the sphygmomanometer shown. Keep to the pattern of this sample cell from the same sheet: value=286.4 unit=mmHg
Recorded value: value=276 unit=mmHg
